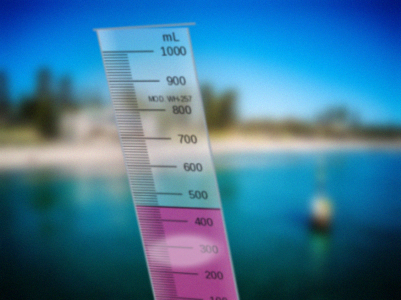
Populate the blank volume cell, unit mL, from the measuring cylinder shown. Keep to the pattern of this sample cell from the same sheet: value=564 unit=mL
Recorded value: value=450 unit=mL
